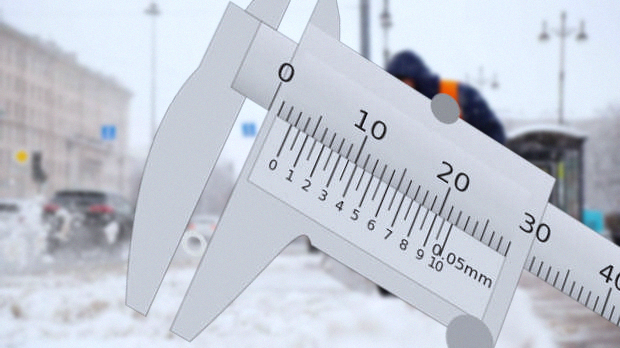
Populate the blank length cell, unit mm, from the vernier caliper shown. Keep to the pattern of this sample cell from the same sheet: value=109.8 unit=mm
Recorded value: value=2.6 unit=mm
